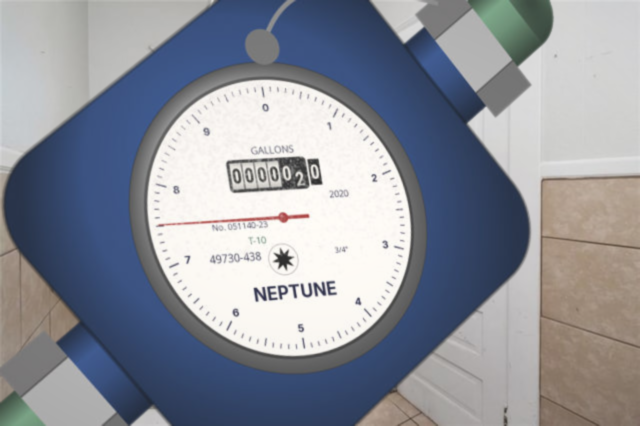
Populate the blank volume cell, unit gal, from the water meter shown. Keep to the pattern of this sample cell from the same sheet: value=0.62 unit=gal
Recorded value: value=17.5 unit=gal
